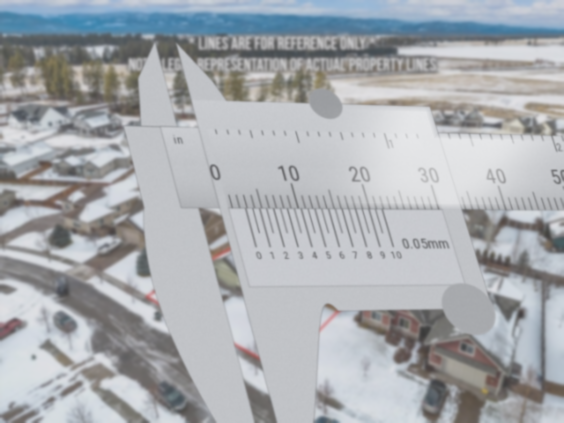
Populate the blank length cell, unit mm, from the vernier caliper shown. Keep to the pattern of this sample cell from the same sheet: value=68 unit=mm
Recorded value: value=2.8 unit=mm
